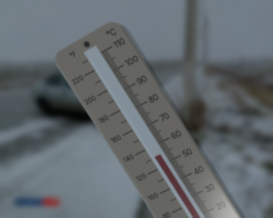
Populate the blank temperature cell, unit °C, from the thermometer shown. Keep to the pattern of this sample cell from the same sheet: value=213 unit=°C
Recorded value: value=55 unit=°C
